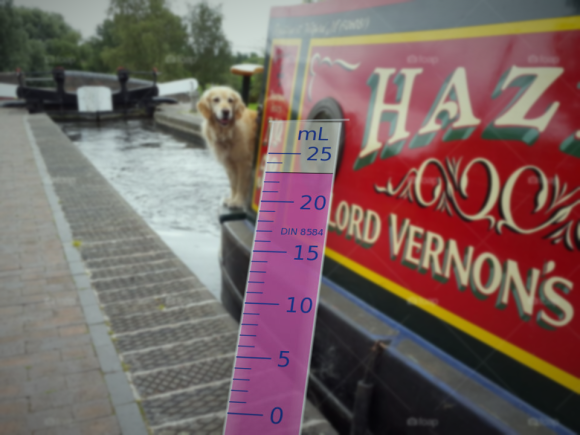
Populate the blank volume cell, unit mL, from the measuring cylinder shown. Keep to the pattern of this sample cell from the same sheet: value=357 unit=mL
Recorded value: value=23 unit=mL
